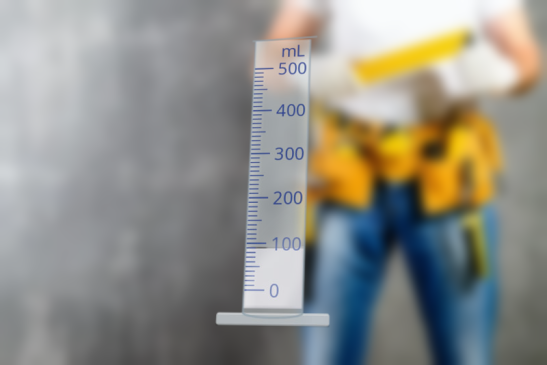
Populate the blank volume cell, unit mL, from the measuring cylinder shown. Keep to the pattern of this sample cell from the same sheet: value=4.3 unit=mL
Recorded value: value=90 unit=mL
